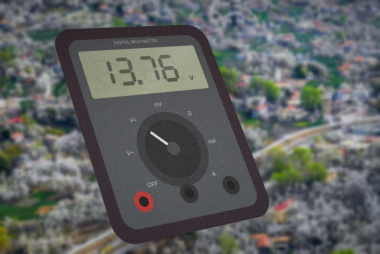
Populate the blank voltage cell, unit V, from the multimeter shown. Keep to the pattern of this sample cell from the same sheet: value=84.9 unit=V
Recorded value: value=13.76 unit=V
